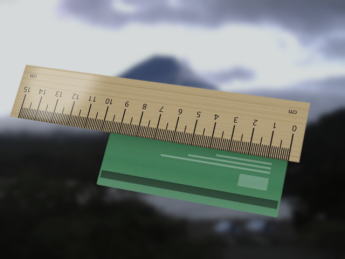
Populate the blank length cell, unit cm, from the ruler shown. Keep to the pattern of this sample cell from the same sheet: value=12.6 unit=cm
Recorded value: value=9.5 unit=cm
